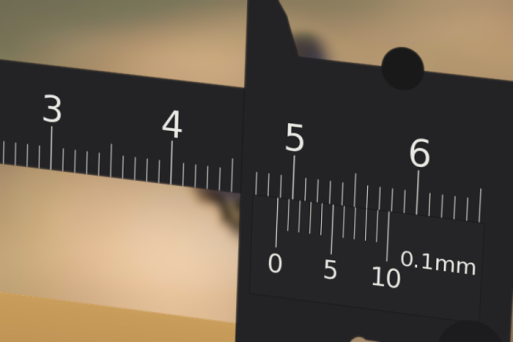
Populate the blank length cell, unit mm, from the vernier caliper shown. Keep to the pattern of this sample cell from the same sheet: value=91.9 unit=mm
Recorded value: value=48.8 unit=mm
